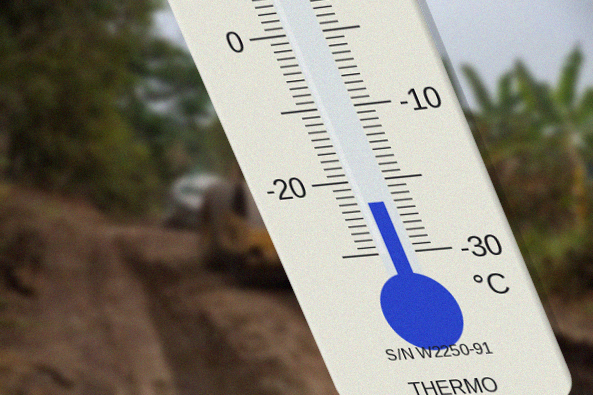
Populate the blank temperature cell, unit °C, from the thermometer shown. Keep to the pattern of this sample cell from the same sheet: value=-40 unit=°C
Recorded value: value=-23 unit=°C
